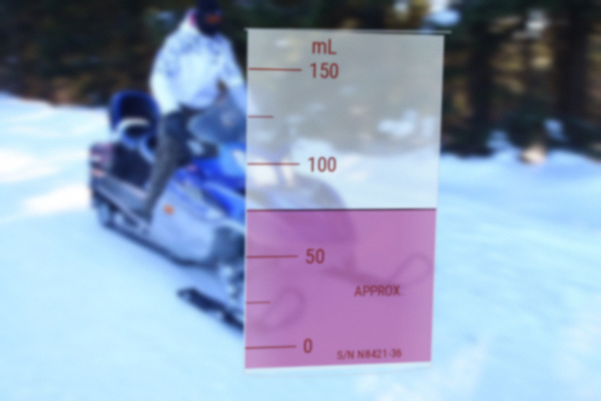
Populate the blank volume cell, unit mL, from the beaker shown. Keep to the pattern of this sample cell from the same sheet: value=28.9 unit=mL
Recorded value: value=75 unit=mL
